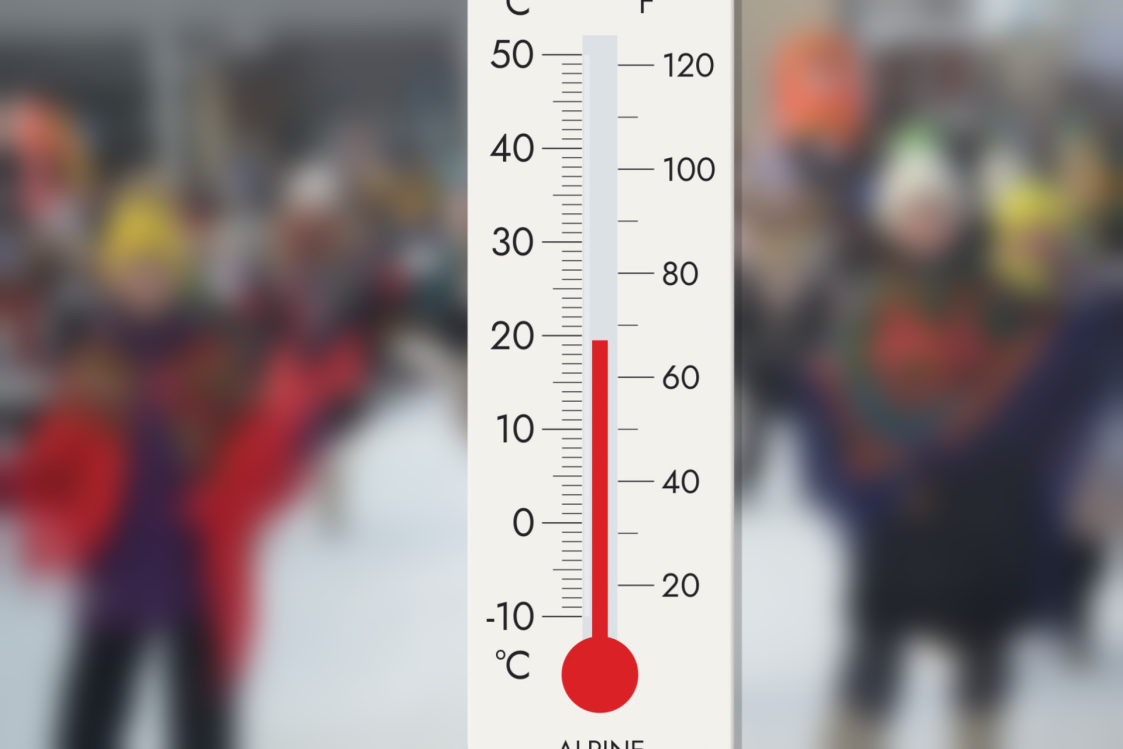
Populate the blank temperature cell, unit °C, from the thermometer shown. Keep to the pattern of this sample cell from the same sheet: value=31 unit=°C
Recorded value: value=19.5 unit=°C
